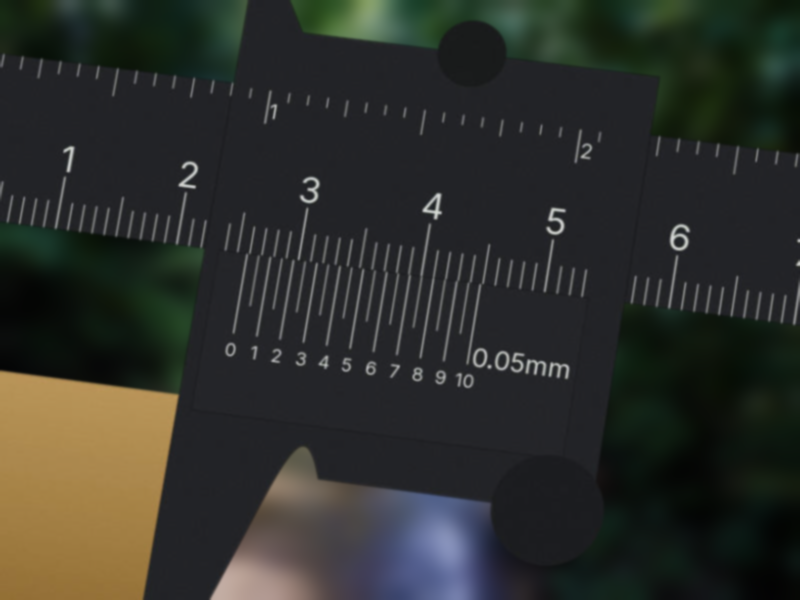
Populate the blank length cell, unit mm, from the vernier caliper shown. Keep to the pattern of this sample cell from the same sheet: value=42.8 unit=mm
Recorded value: value=25.8 unit=mm
